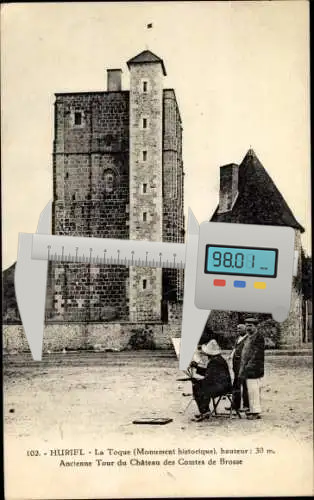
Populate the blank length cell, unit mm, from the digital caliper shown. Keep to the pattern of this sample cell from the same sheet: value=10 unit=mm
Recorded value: value=98.01 unit=mm
